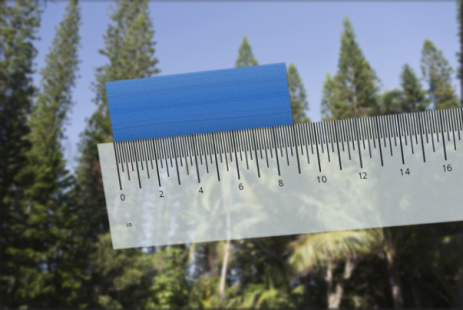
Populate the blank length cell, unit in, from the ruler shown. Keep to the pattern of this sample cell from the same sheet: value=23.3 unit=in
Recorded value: value=9 unit=in
